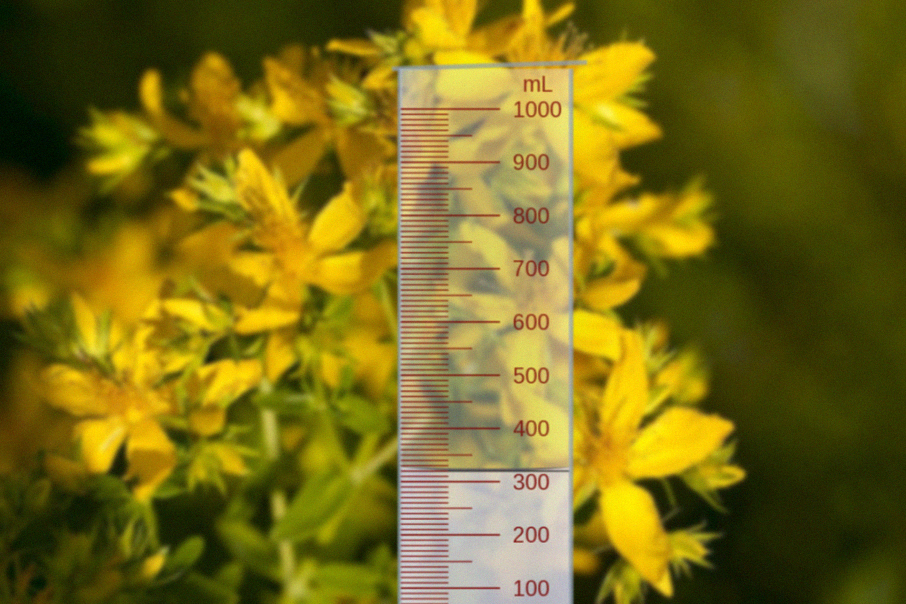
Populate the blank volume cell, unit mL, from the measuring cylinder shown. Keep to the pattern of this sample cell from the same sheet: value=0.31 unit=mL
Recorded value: value=320 unit=mL
